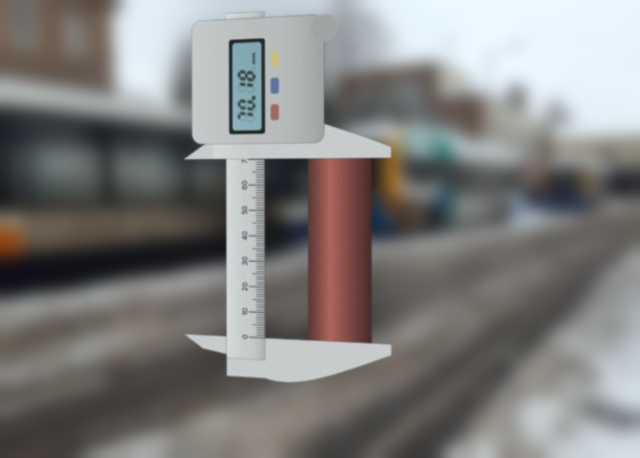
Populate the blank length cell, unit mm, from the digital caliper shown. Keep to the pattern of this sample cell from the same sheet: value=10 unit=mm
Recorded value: value=70.18 unit=mm
